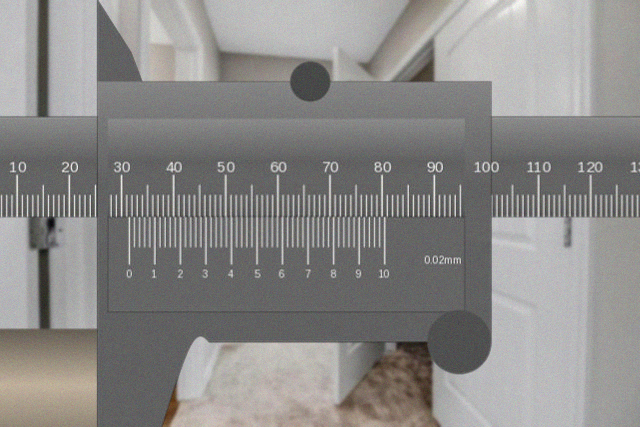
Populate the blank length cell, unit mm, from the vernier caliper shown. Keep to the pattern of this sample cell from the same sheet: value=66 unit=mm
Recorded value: value=31.5 unit=mm
